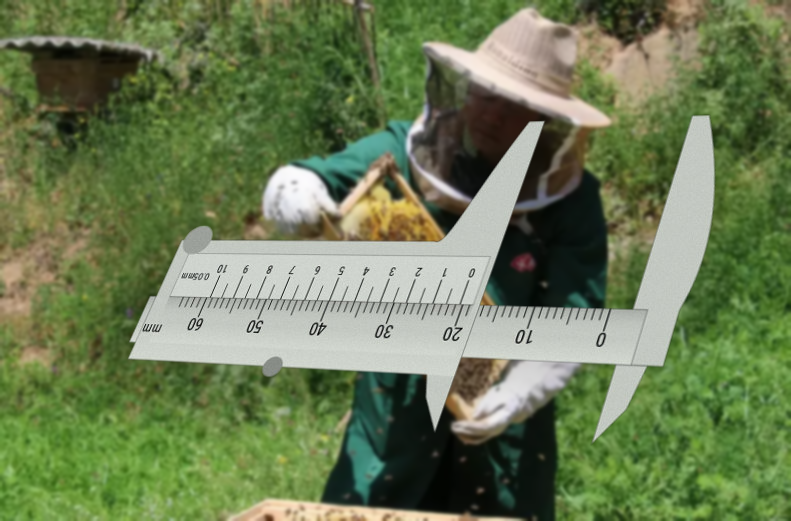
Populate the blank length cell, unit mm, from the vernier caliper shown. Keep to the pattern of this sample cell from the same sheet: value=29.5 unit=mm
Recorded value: value=20.4 unit=mm
